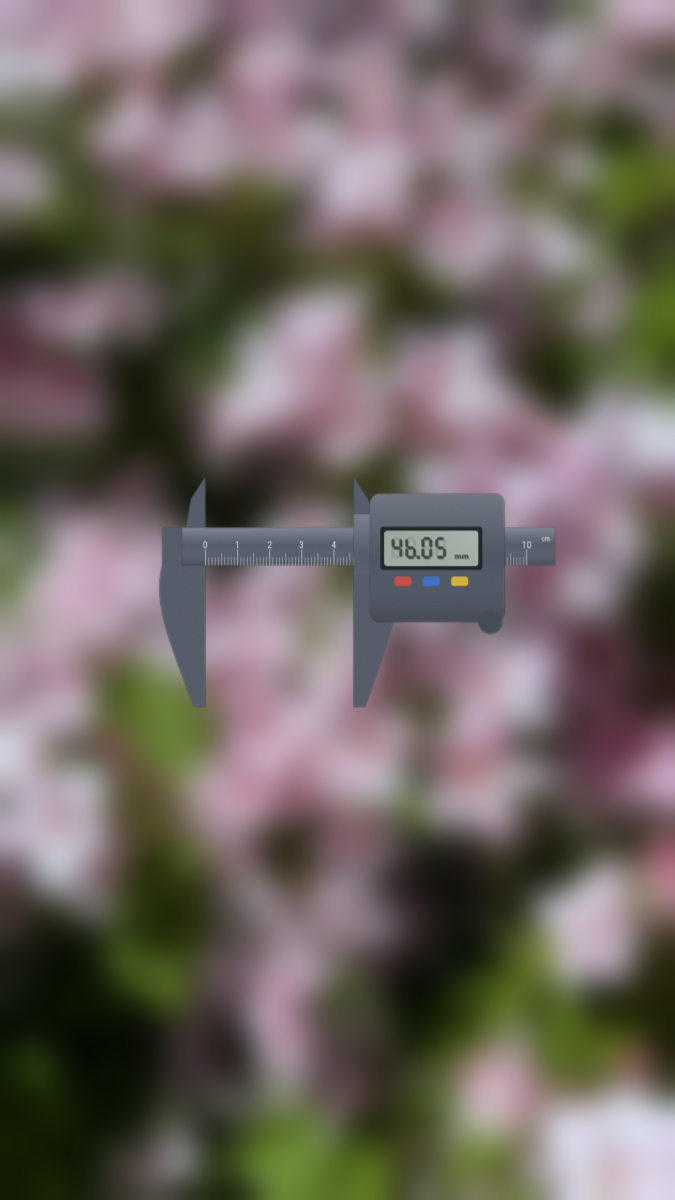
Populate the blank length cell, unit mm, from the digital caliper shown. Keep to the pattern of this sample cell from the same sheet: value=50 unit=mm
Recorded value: value=46.05 unit=mm
